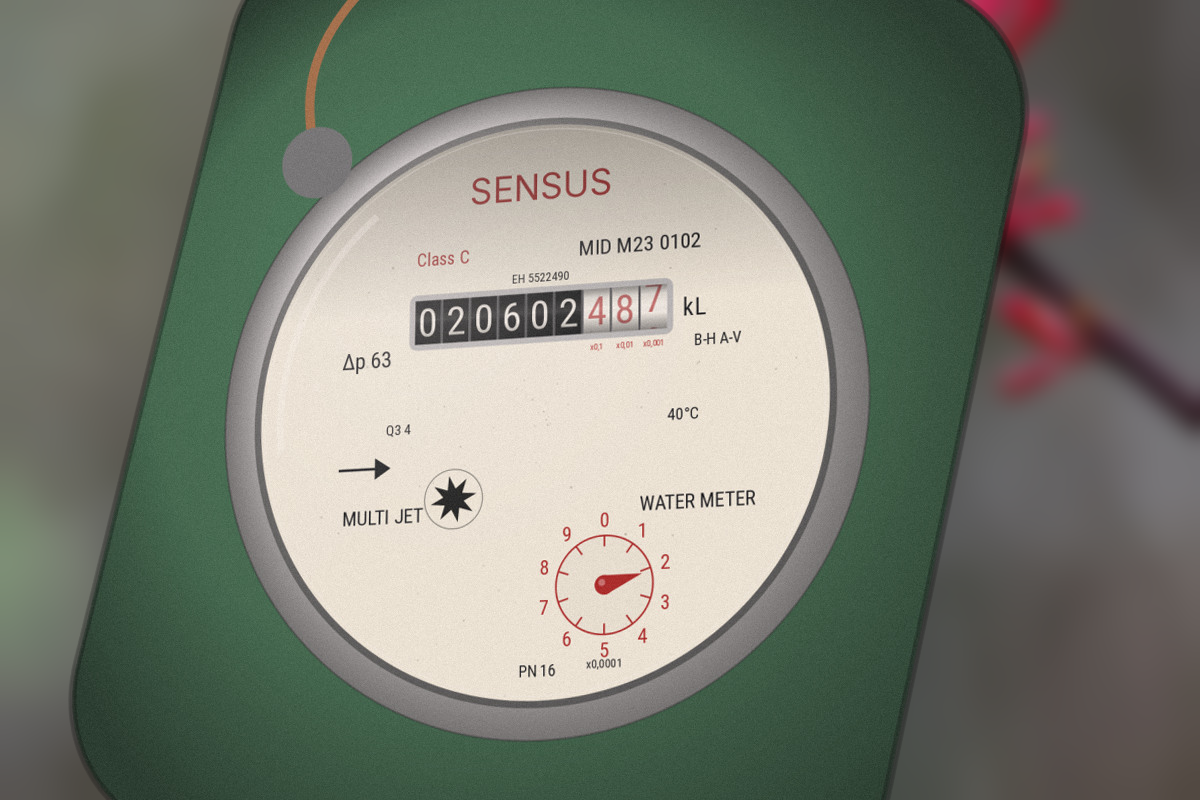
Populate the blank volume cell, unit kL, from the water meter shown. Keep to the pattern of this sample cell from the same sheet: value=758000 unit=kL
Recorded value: value=20602.4872 unit=kL
